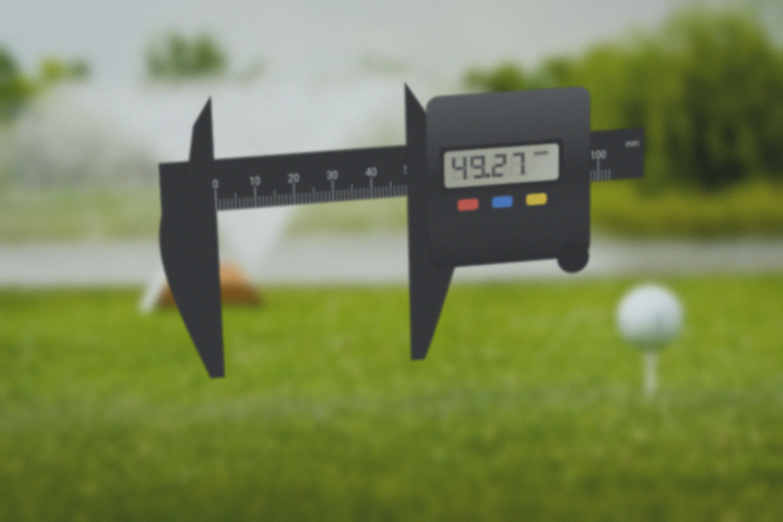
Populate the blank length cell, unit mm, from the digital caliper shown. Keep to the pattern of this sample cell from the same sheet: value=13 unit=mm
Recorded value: value=49.27 unit=mm
